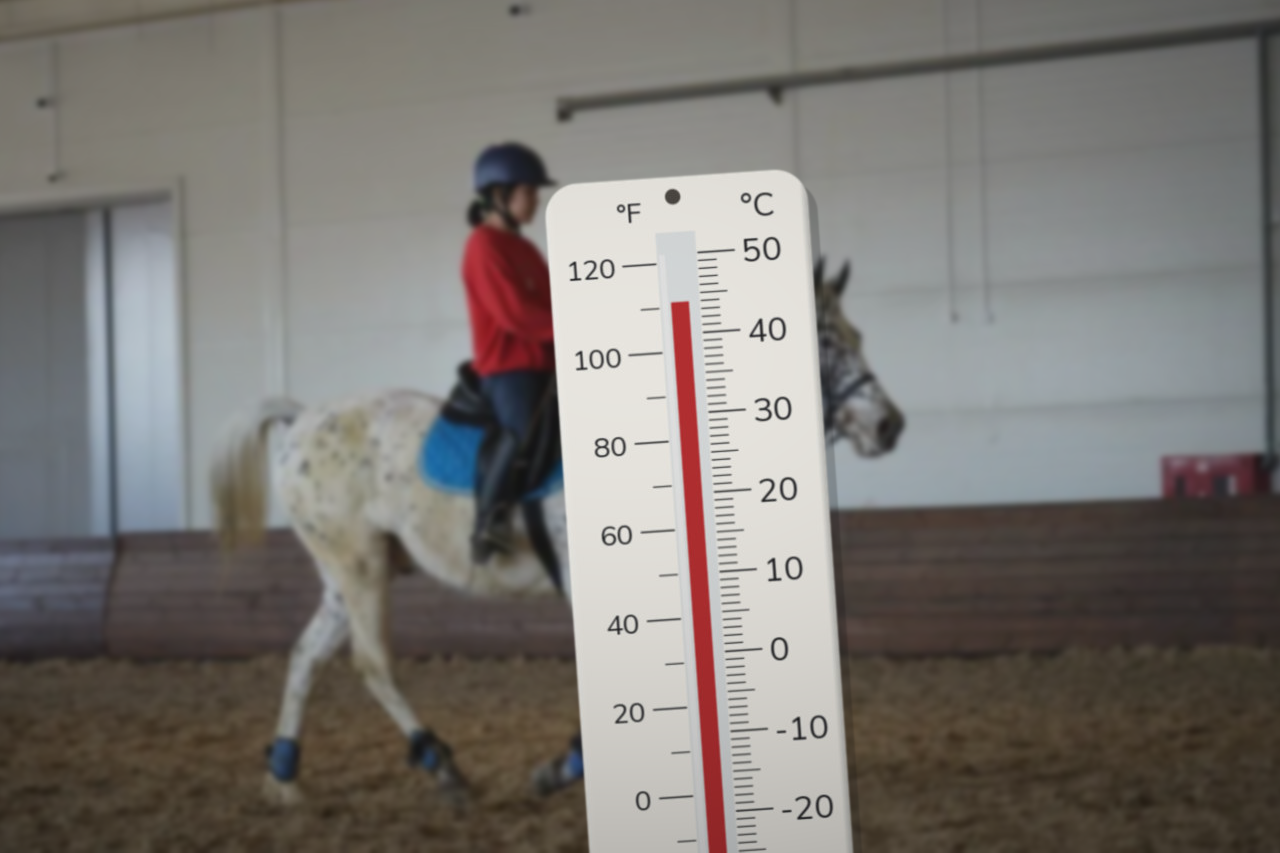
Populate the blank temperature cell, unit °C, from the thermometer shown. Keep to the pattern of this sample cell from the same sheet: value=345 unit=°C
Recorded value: value=44 unit=°C
